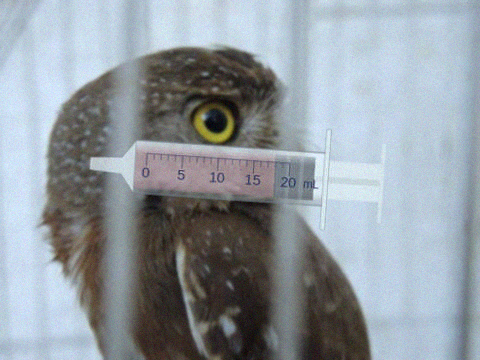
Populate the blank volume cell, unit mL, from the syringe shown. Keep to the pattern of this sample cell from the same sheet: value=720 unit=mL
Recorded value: value=18 unit=mL
